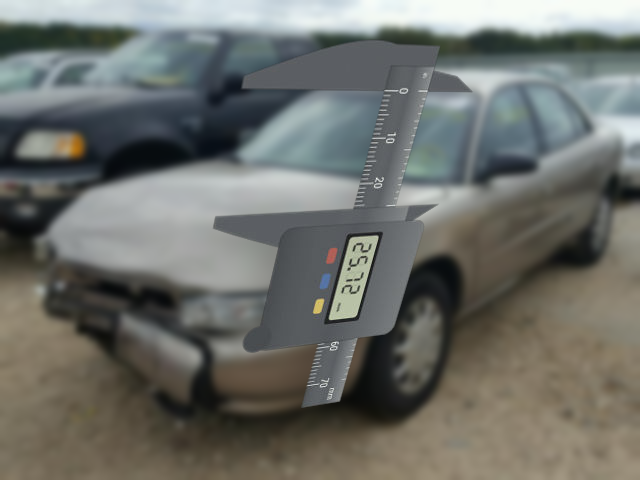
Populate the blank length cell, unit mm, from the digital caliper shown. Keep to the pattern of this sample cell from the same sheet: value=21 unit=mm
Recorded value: value=25.72 unit=mm
